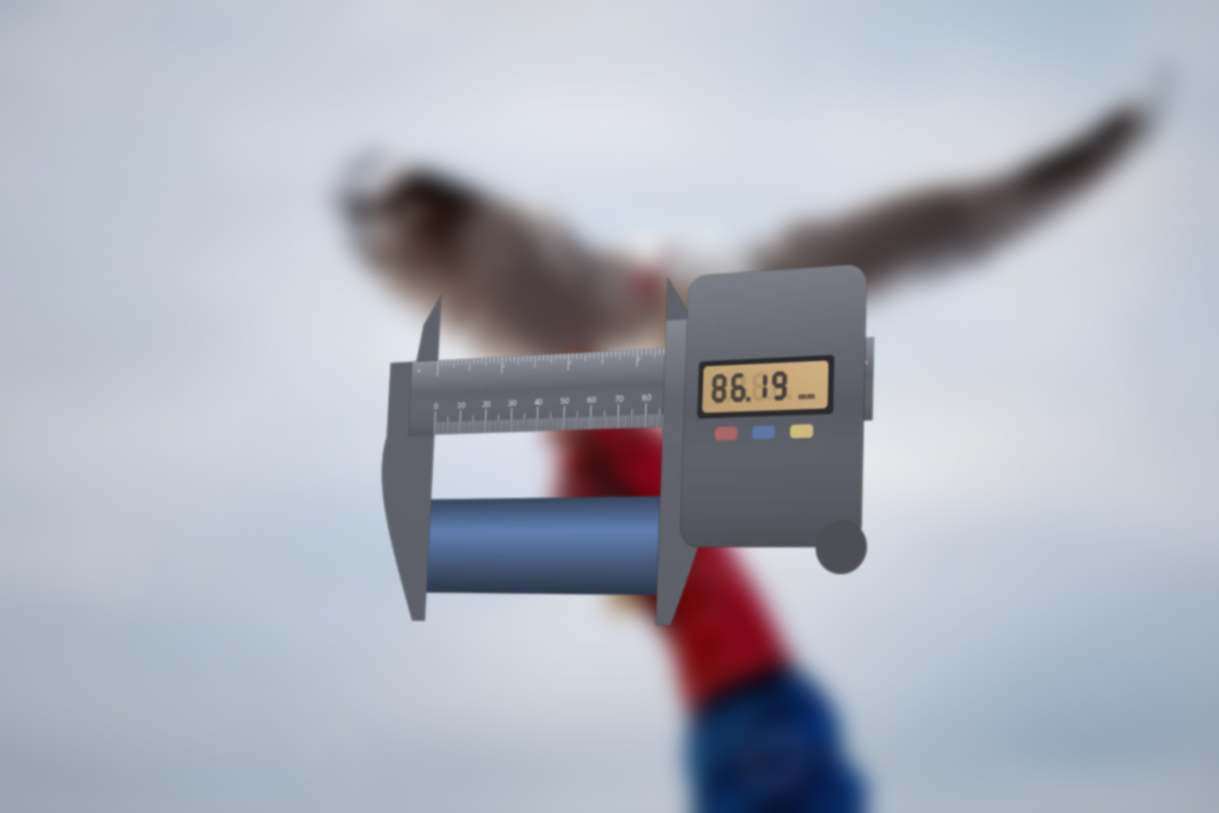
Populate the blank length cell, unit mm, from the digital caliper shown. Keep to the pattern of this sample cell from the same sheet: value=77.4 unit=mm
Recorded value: value=86.19 unit=mm
